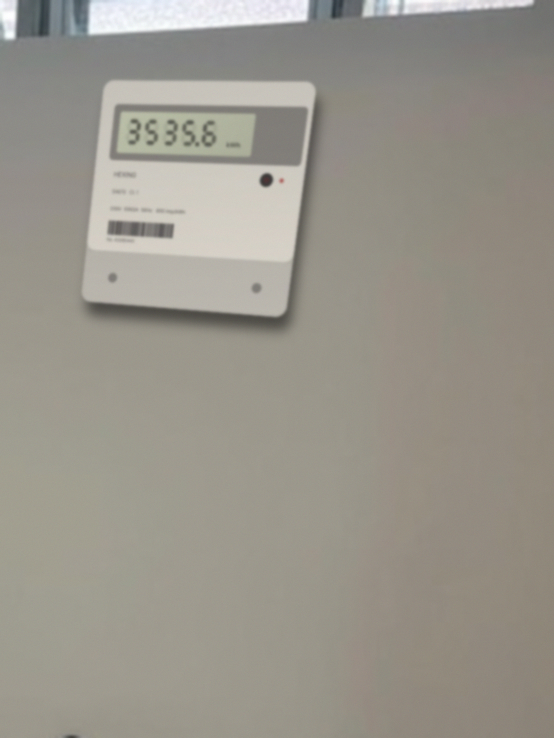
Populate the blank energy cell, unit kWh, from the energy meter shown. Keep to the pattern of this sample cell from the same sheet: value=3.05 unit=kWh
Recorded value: value=3535.6 unit=kWh
